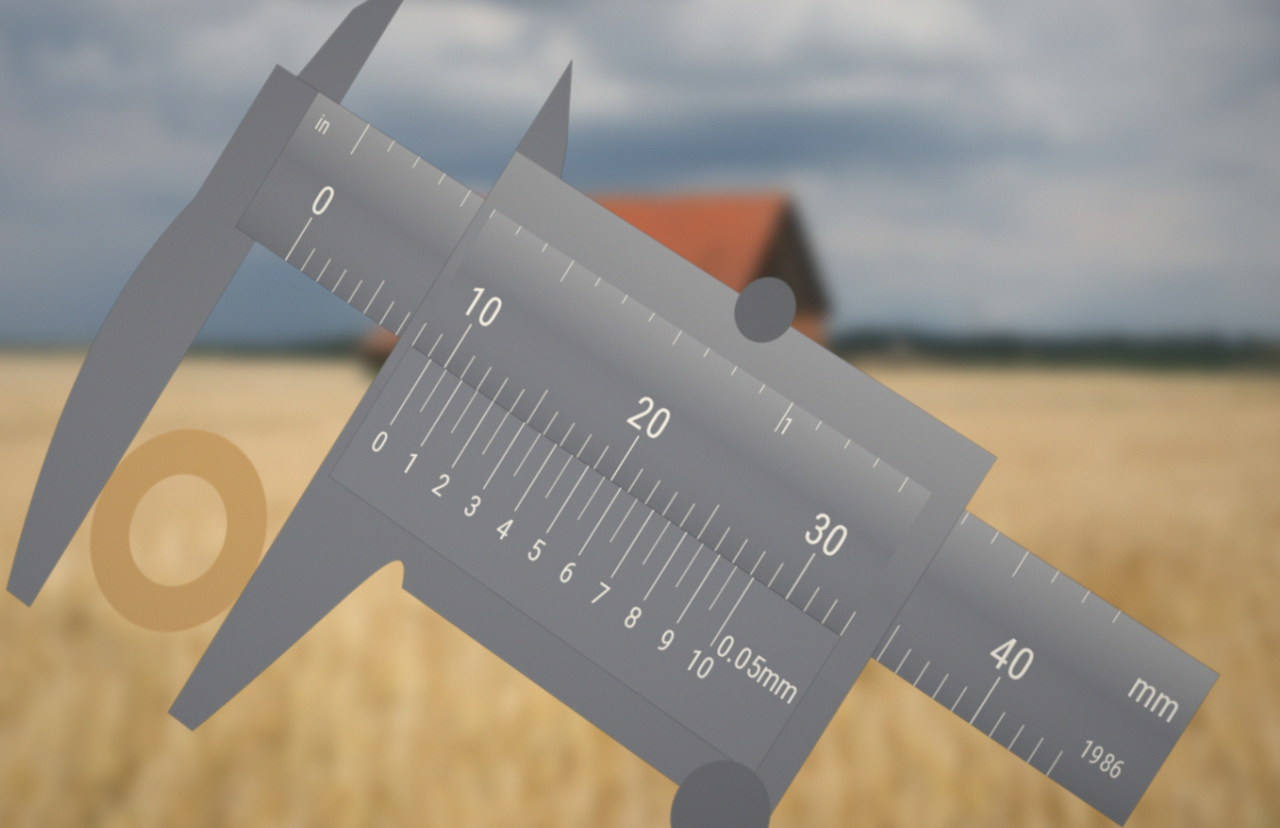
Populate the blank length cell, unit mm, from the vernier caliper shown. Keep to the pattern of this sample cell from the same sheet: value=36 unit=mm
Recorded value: value=9.2 unit=mm
